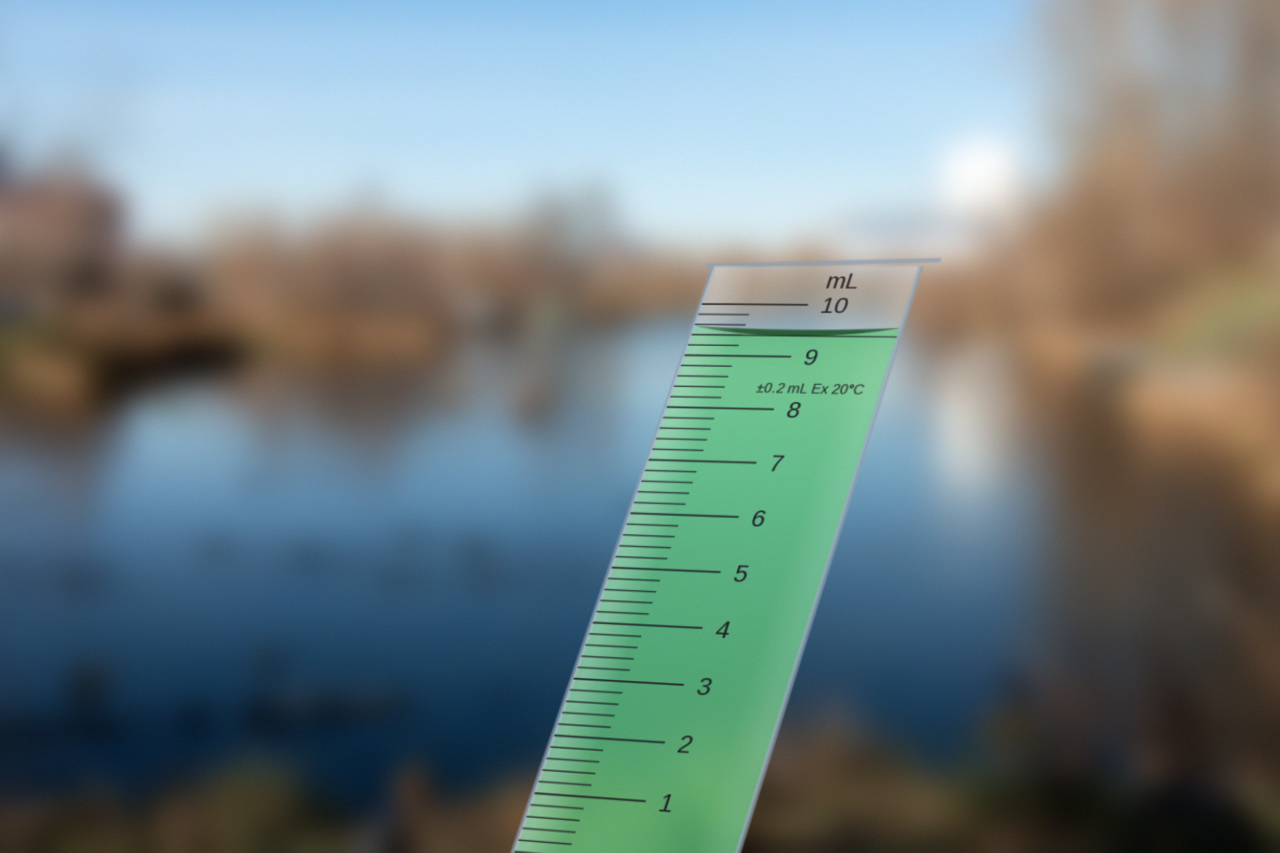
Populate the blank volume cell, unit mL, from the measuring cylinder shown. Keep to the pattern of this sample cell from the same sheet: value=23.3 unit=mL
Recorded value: value=9.4 unit=mL
